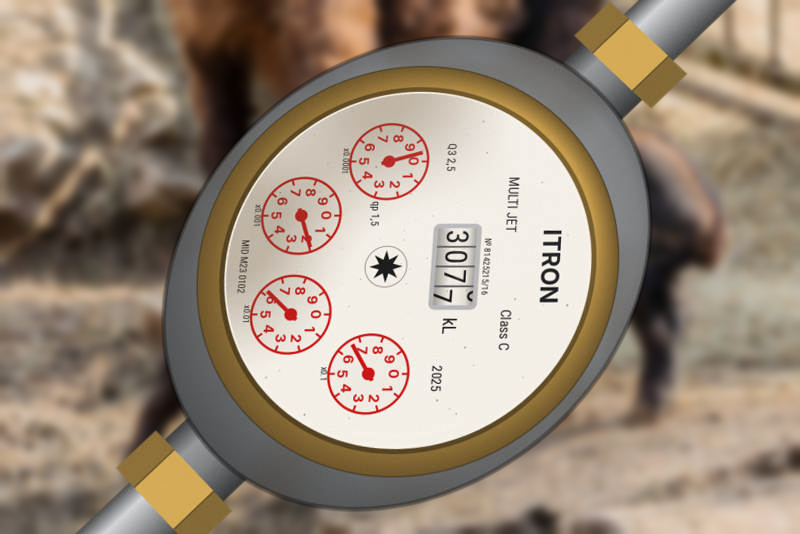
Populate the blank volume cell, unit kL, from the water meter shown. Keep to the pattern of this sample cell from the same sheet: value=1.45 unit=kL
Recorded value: value=3076.6619 unit=kL
